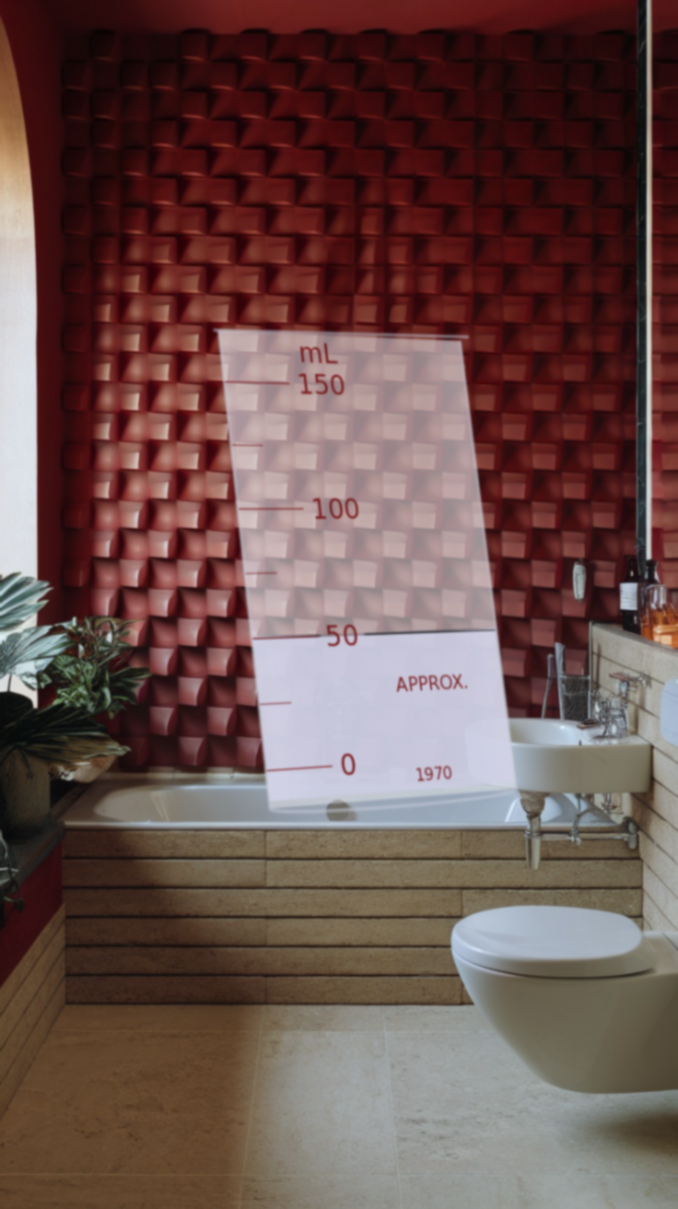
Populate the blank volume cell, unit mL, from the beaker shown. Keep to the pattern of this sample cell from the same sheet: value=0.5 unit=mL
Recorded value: value=50 unit=mL
